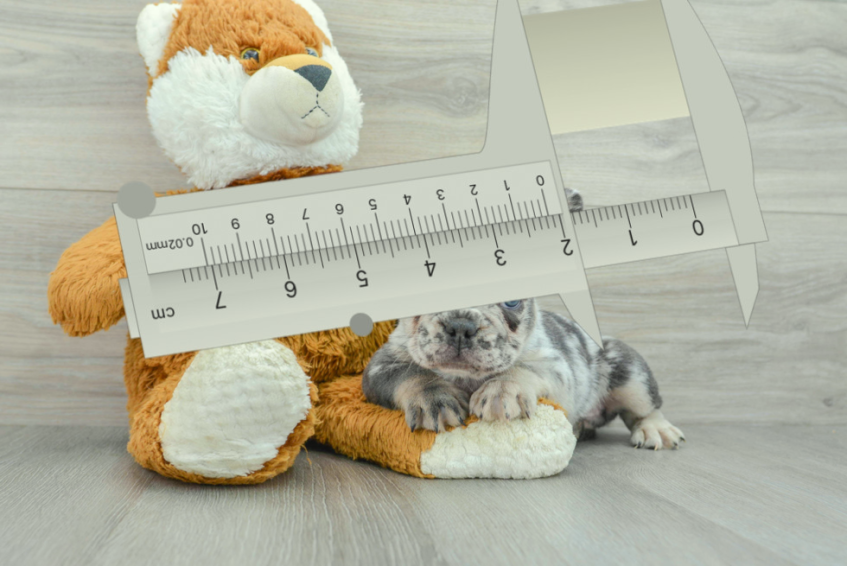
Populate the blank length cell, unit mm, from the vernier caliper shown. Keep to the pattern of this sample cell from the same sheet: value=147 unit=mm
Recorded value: value=21.6 unit=mm
